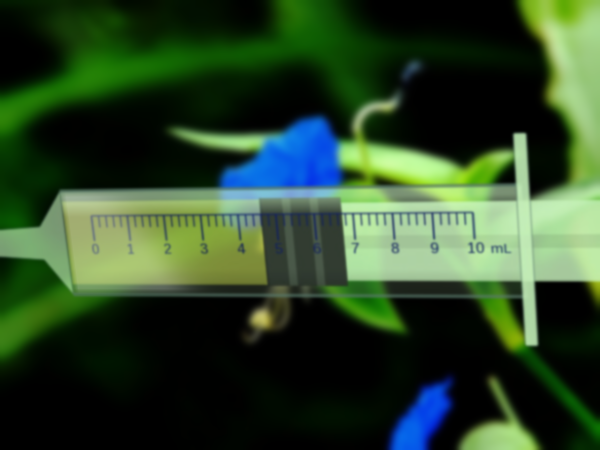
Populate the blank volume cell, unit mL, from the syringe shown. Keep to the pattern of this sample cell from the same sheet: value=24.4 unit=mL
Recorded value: value=4.6 unit=mL
